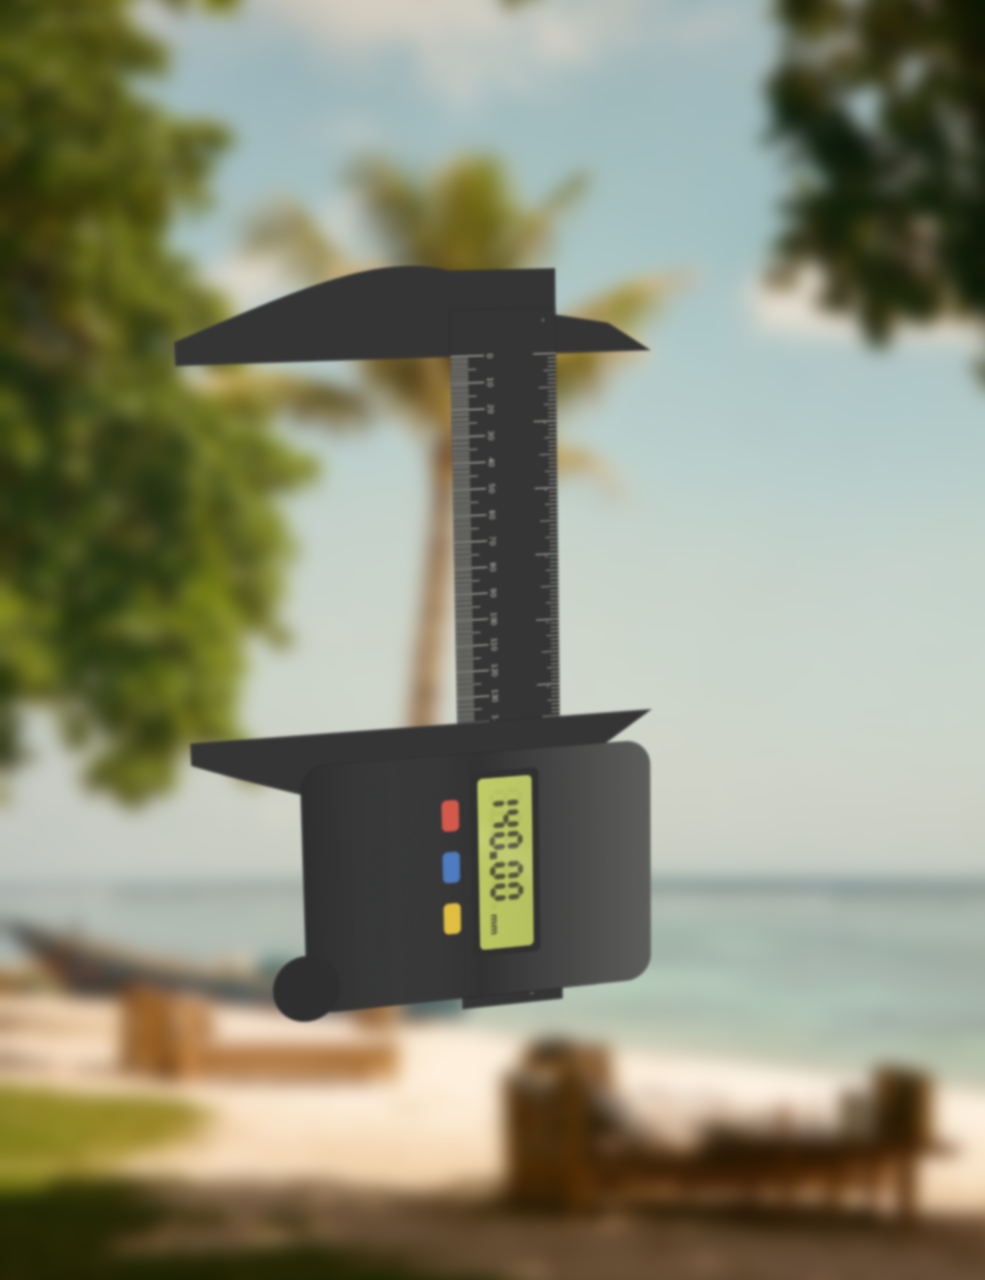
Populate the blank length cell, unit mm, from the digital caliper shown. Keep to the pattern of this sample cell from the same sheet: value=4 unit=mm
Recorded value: value=140.00 unit=mm
